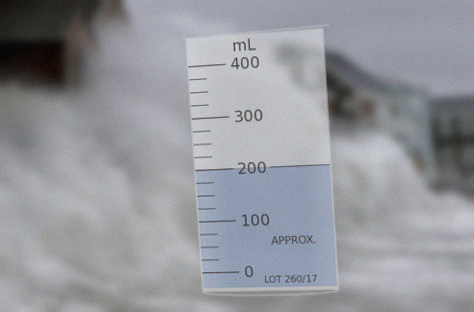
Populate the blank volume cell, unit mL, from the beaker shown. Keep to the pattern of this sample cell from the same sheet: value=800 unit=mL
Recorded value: value=200 unit=mL
